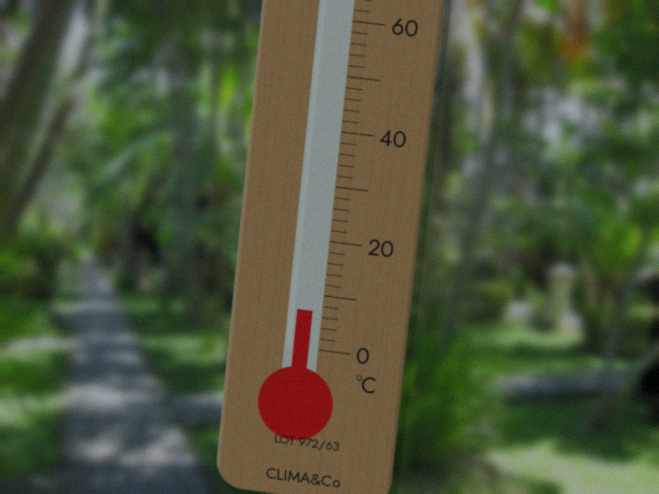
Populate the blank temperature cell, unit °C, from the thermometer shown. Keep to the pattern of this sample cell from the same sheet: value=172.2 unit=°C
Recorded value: value=7 unit=°C
